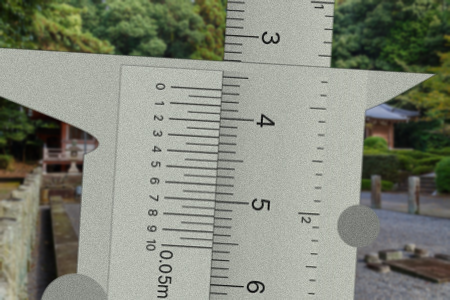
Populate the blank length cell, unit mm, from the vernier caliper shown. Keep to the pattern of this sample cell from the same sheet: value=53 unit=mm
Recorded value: value=36.6 unit=mm
